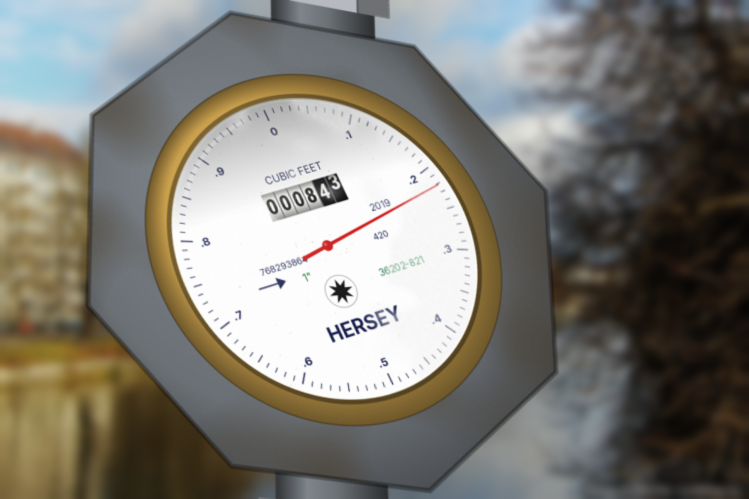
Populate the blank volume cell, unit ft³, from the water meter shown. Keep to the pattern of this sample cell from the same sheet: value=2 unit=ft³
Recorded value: value=843.22 unit=ft³
